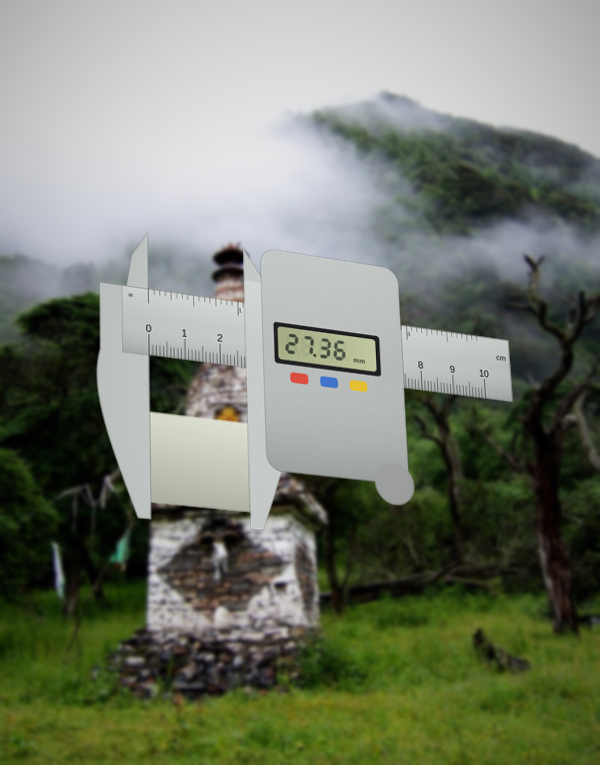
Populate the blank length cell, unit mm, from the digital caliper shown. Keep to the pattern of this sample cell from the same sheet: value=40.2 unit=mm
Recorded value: value=27.36 unit=mm
